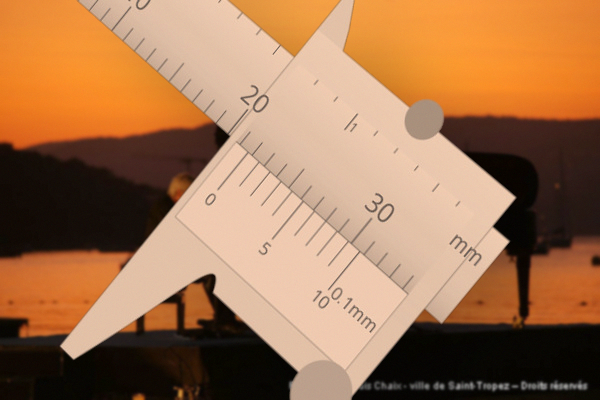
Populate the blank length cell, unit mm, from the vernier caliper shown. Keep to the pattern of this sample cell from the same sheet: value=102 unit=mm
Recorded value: value=21.7 unit=mm
